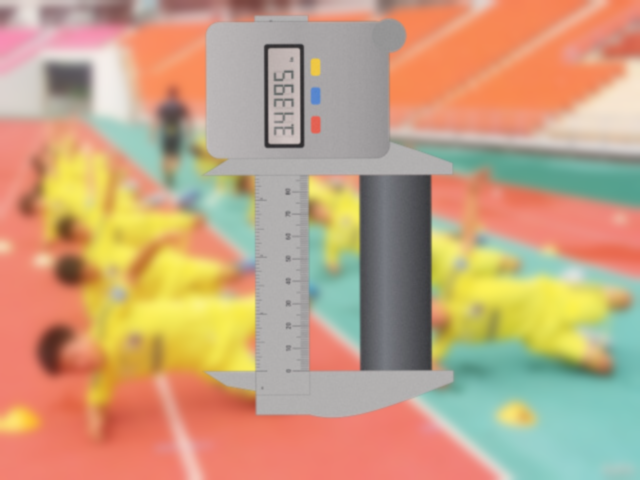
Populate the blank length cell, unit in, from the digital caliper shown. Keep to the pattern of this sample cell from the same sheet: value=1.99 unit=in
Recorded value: value=3.4395 unit=in
